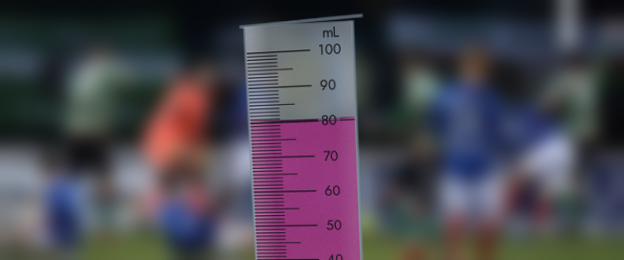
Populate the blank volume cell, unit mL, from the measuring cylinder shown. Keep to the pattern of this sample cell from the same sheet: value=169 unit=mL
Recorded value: value=80 unit=mL
